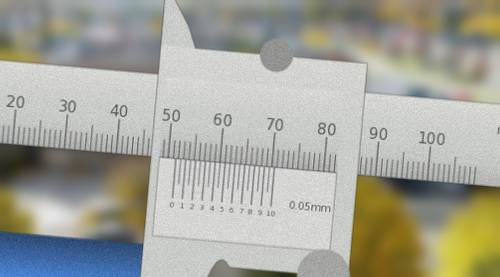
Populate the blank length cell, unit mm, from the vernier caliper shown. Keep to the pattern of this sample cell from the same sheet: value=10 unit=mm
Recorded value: value=51.5 unit=mm
